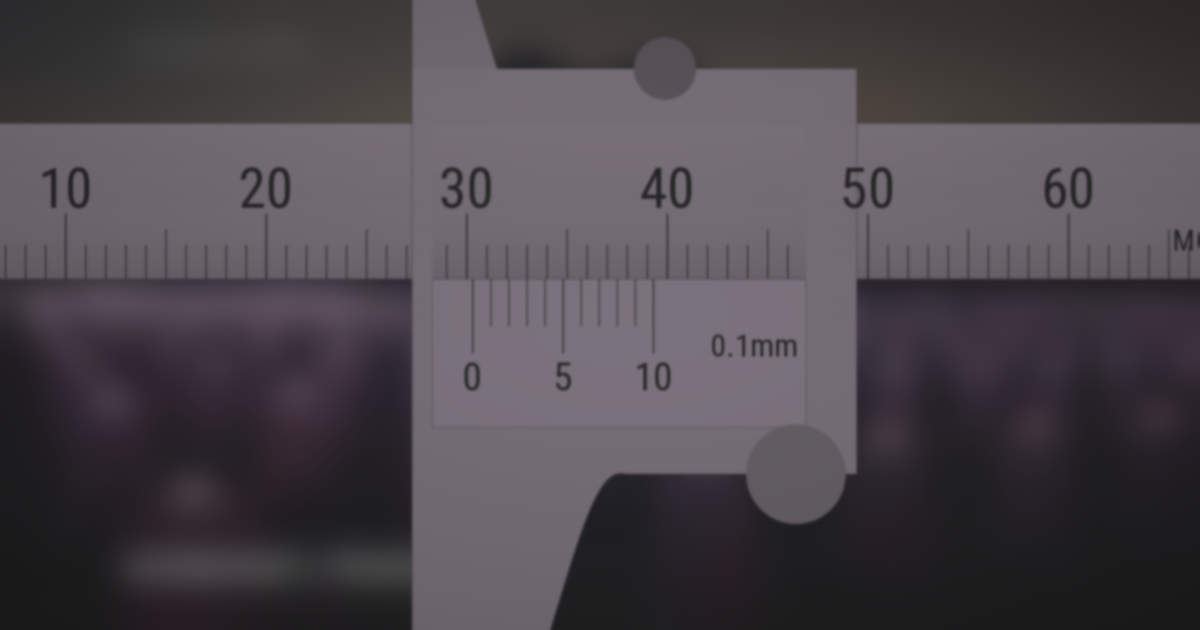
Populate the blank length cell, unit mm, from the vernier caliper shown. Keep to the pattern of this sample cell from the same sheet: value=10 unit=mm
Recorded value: value=30.3 unit=mm
